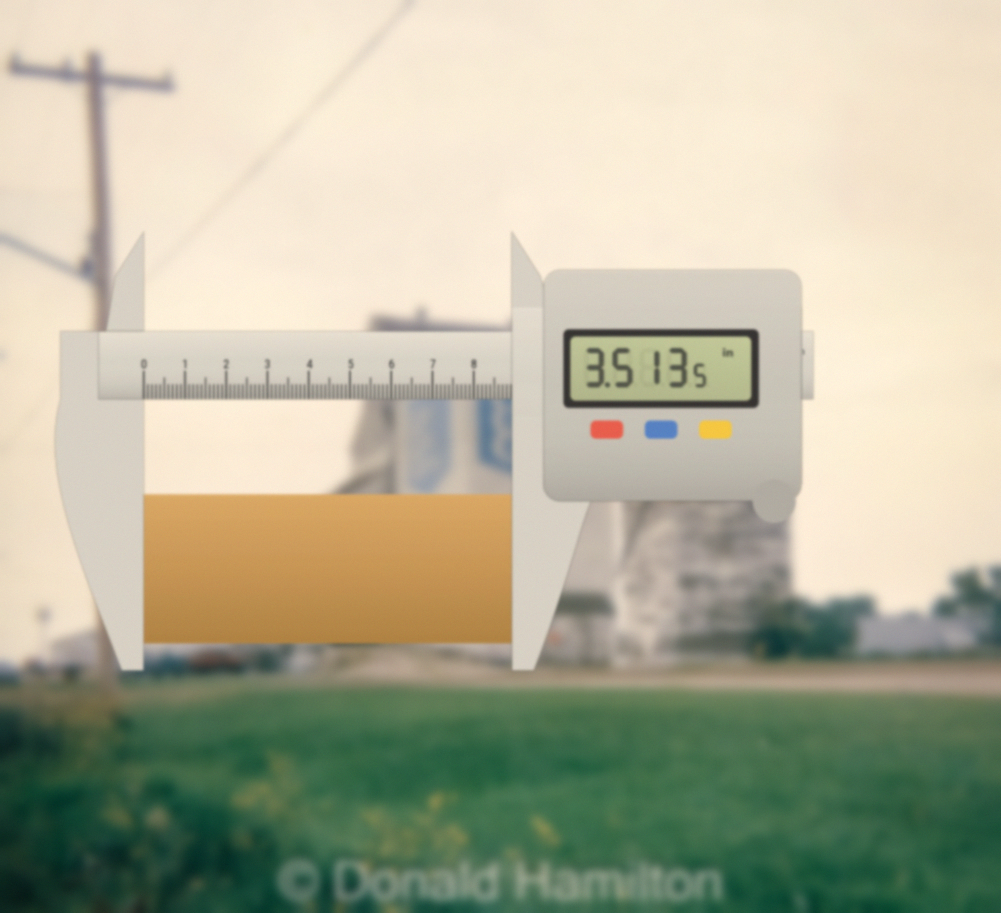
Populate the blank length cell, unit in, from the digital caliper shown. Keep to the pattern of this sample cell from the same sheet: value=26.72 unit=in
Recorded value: value=3.5135 unit=in
